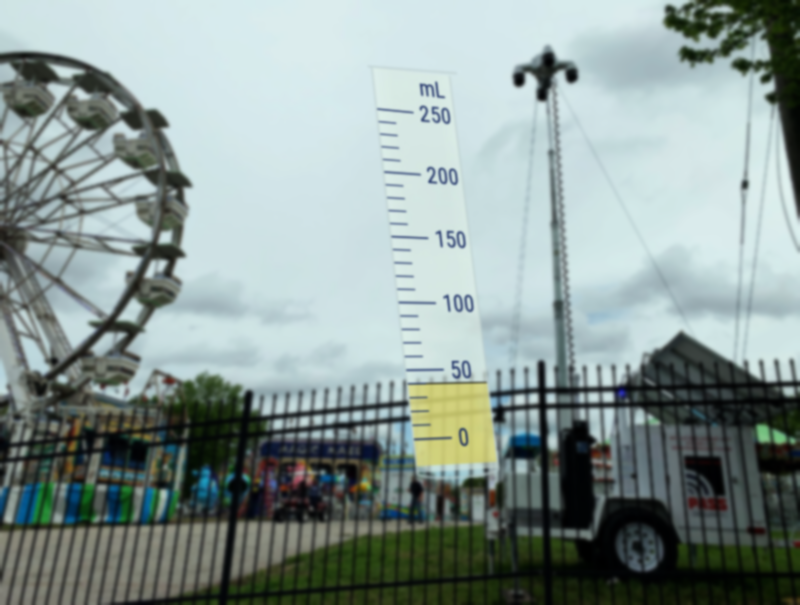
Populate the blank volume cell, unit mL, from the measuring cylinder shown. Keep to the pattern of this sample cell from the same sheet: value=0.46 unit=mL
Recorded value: value=40 unit=mL
